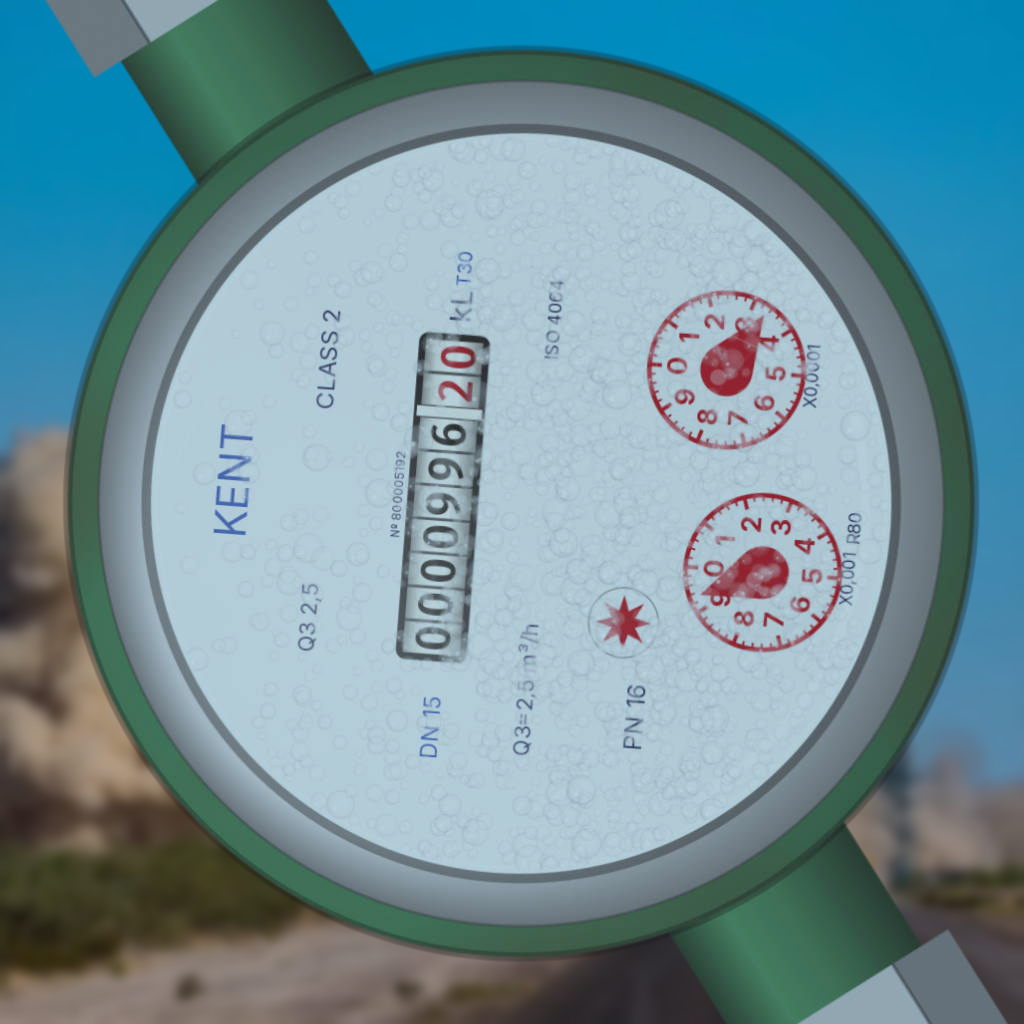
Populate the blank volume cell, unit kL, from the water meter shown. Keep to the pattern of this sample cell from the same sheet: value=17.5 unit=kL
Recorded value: value=996.1993 unit=kL
